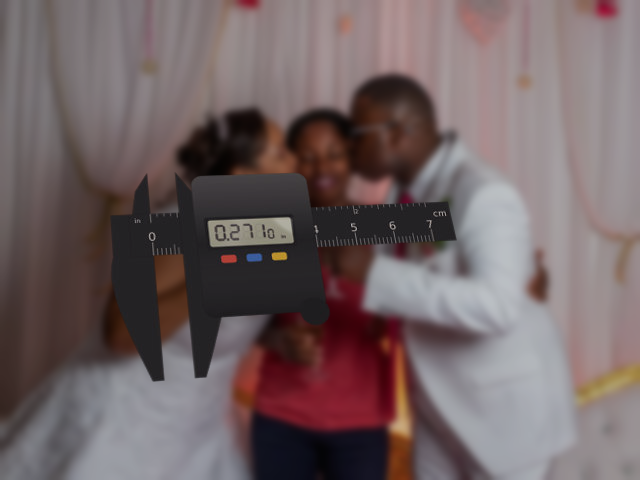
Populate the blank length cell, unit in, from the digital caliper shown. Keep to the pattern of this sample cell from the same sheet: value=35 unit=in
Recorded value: value=0.2710 unit=in
